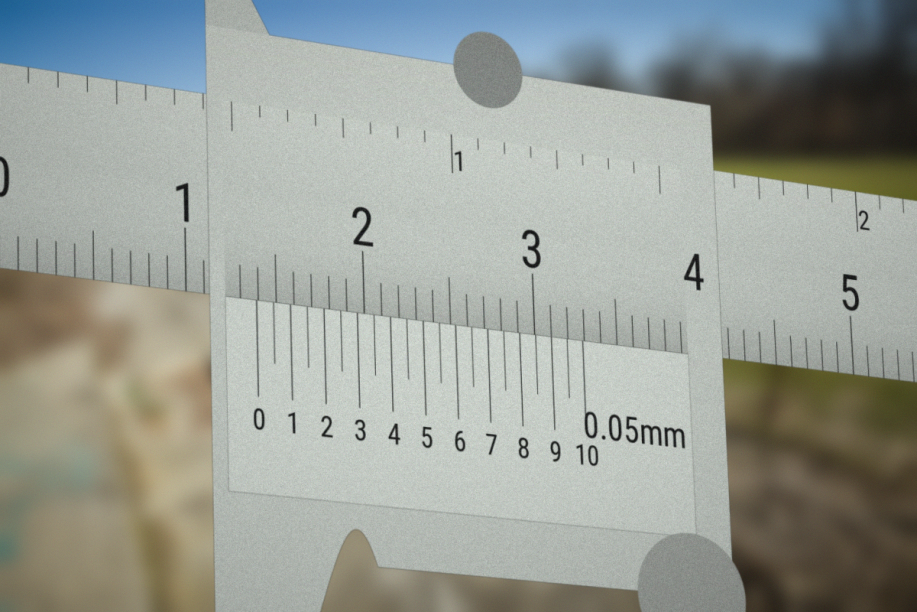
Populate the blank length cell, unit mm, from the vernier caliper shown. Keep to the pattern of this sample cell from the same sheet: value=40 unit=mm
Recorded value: value=13.9 unit=mm
